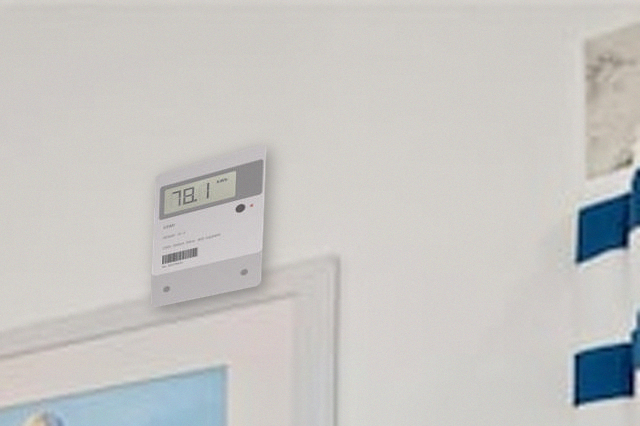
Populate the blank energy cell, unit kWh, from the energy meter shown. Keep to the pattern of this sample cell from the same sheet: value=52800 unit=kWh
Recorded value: value=78.1 unit=kWh
